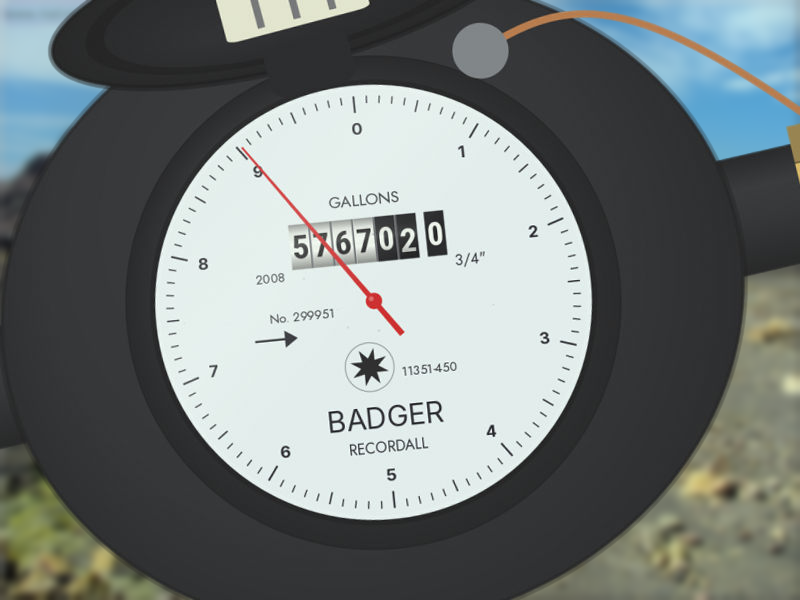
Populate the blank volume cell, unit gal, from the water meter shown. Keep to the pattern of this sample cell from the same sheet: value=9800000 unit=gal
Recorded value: value=5767019.0 unit=gal
